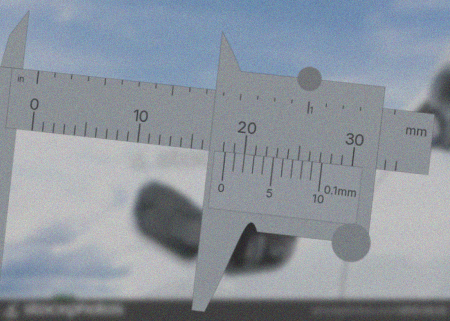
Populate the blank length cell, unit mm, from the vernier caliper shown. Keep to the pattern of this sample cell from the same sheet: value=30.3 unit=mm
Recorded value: value=18.2 unit=mm
